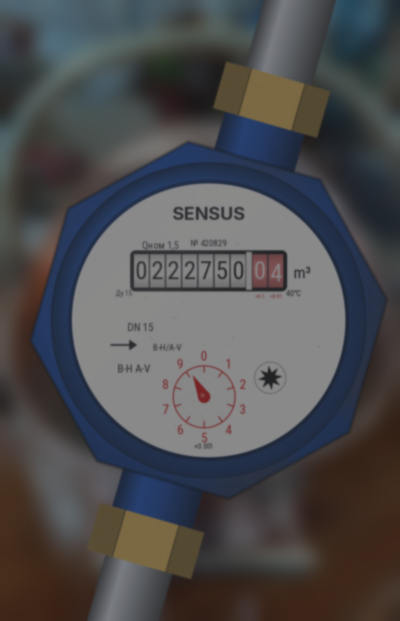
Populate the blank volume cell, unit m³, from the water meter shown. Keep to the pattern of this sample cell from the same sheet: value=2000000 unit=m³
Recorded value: value=222750.039 unit=m³
